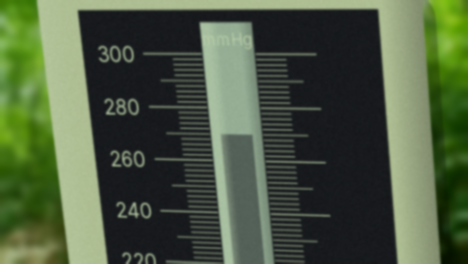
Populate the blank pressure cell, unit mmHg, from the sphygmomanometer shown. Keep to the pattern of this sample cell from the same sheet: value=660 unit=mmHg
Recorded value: value=270 unit=mmHg
